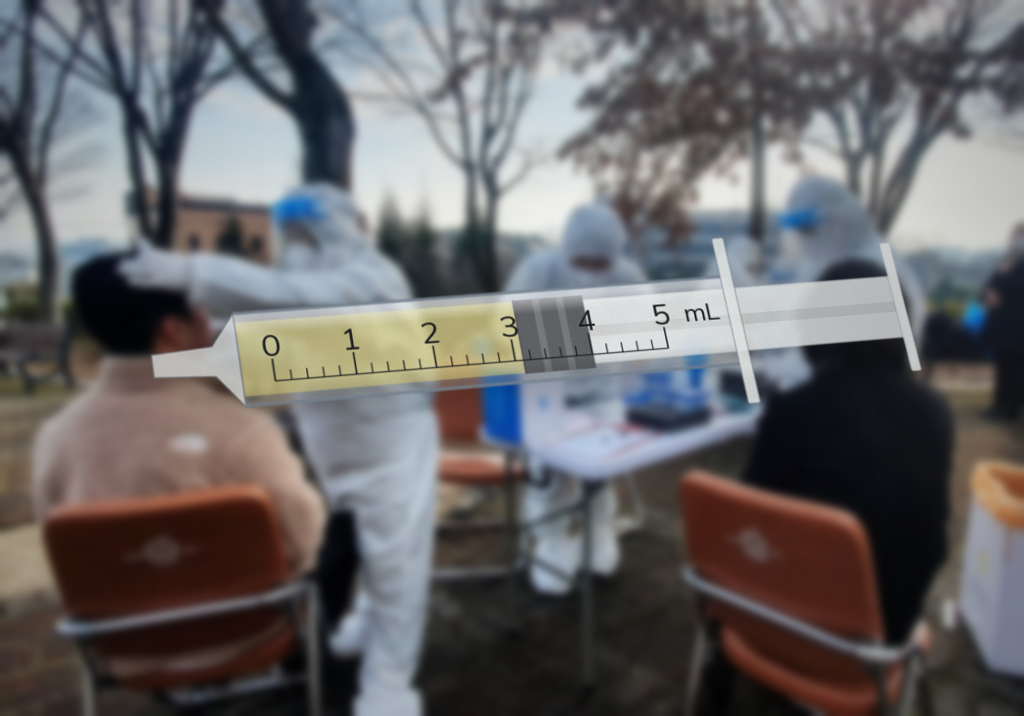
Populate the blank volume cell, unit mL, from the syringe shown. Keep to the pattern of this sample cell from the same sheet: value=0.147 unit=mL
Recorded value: value=3.1 unit=mL
